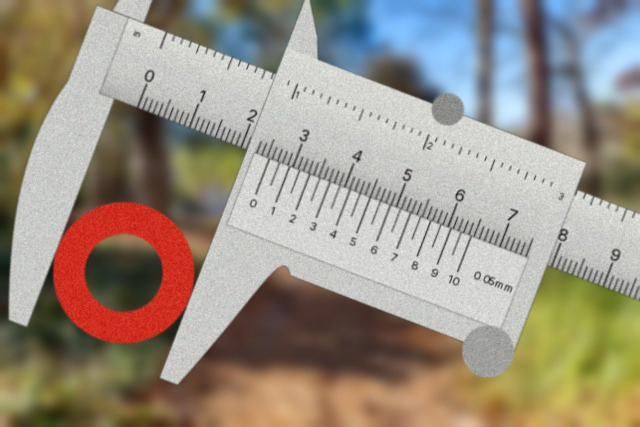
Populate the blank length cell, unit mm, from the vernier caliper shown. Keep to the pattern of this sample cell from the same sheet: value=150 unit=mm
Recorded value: value=25.5 unit=mm
